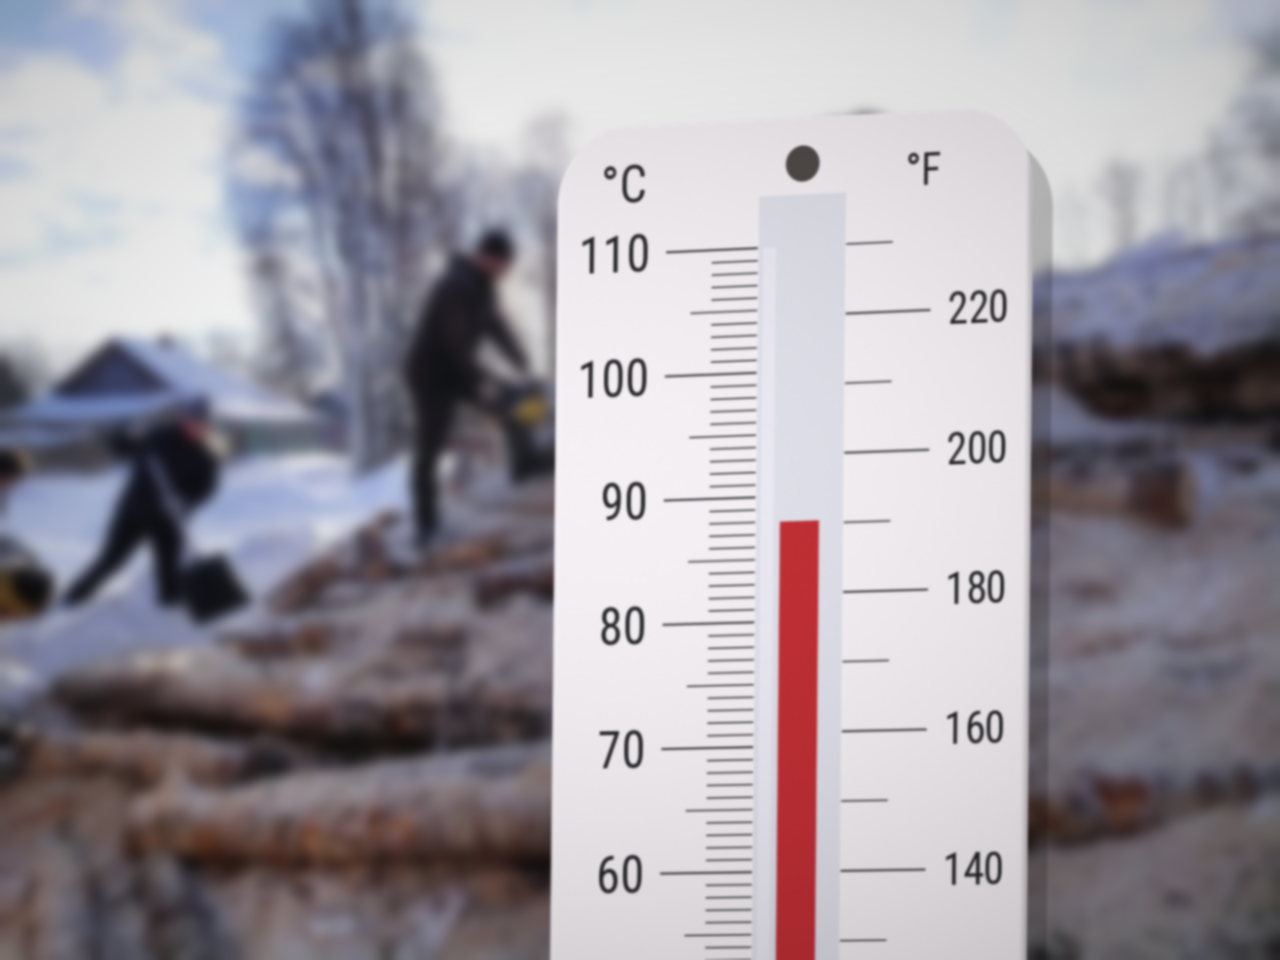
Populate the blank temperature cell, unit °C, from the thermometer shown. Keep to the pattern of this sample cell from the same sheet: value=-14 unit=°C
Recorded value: value=88 unit=°C
